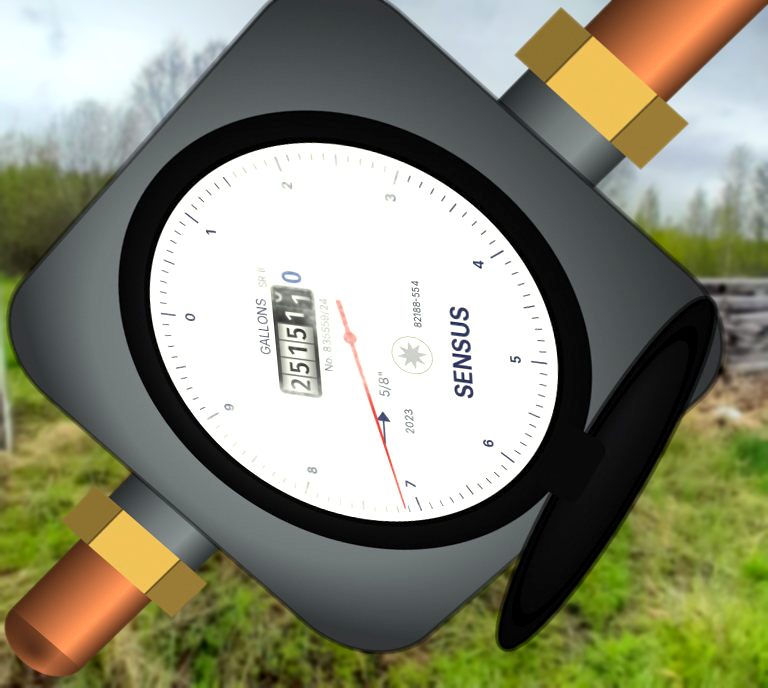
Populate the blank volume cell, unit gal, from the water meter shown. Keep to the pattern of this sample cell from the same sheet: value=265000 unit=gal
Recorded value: value=2515107.1 unit=gal
